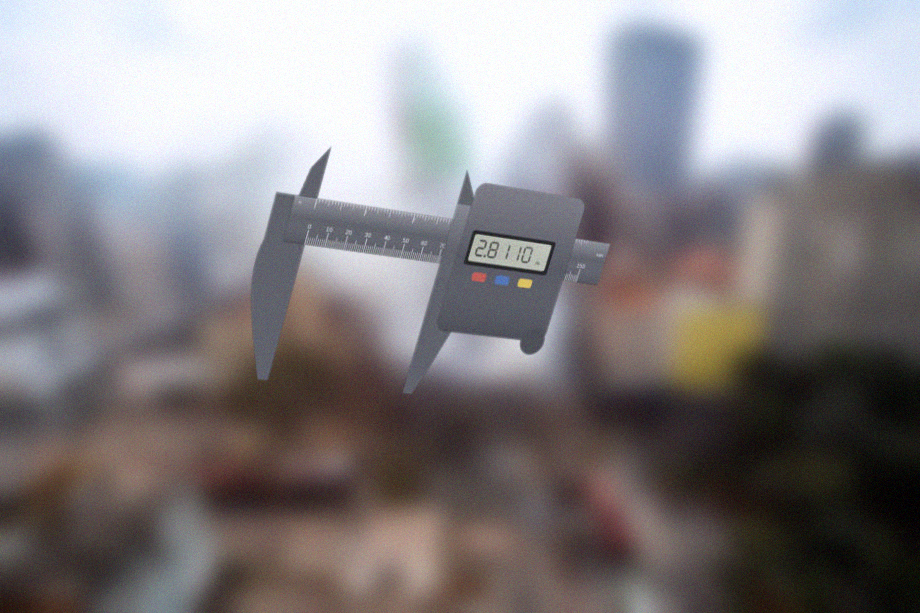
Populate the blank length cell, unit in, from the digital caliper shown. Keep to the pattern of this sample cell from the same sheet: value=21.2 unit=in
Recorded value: value=2.8110 unit=in
